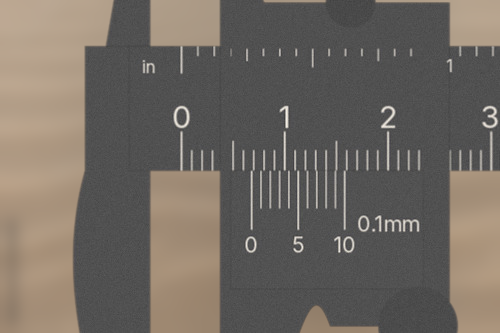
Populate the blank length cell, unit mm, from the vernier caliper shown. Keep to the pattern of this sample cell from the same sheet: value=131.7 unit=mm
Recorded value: value=6.8 unit=mm
